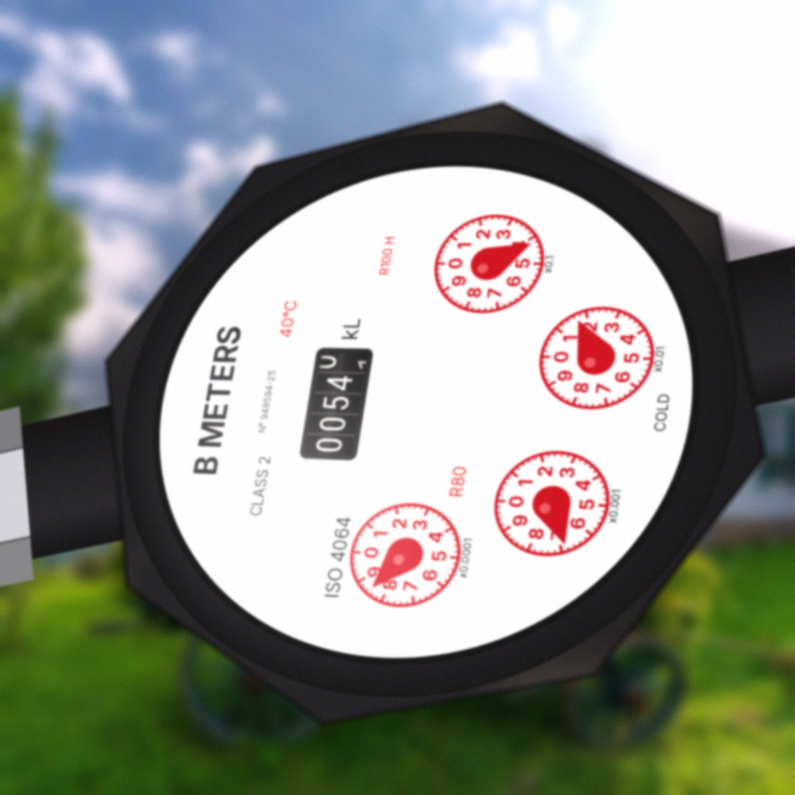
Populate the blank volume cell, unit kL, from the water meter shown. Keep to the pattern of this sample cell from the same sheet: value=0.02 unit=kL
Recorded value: value=540.4168 unit=kL
